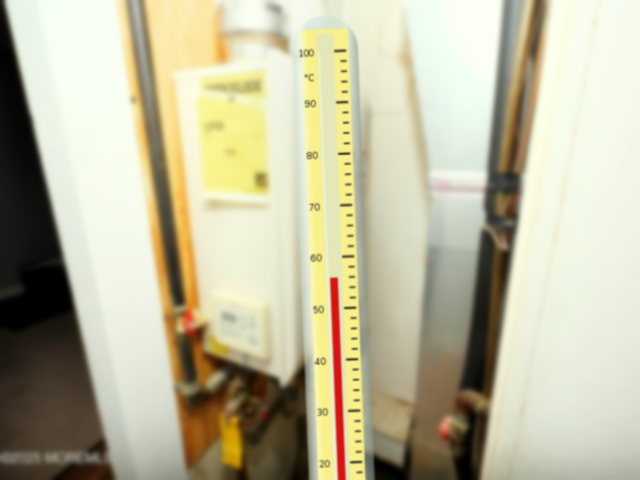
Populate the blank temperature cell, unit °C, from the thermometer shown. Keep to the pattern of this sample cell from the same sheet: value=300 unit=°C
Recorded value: value=56 unit=°C
